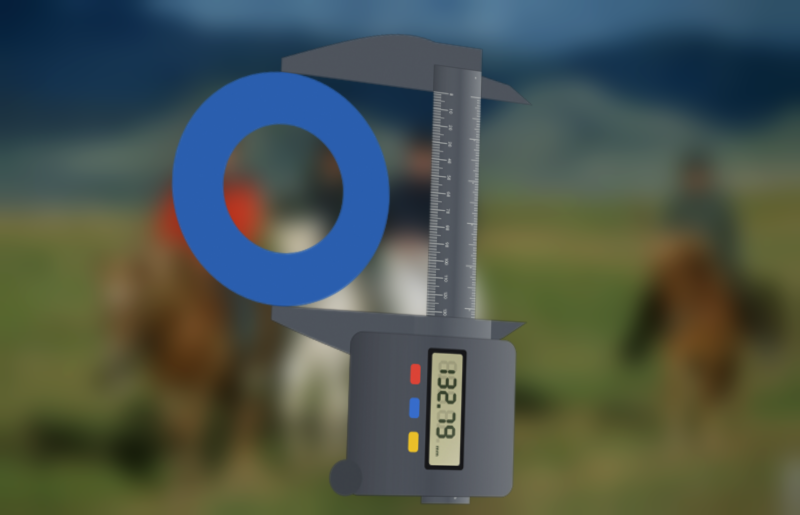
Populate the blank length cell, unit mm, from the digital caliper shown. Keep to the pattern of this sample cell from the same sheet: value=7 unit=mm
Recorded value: value=132.79 unit=mm
